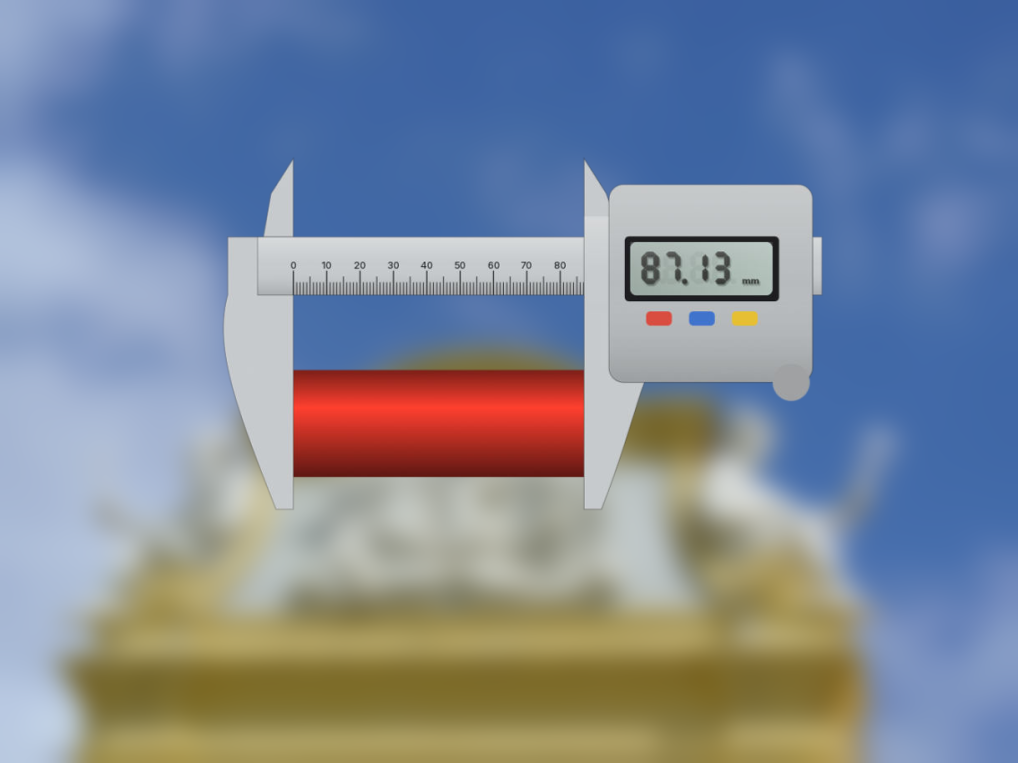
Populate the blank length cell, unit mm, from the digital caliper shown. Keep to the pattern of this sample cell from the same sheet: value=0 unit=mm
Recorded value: value=87.13 unit=mm
